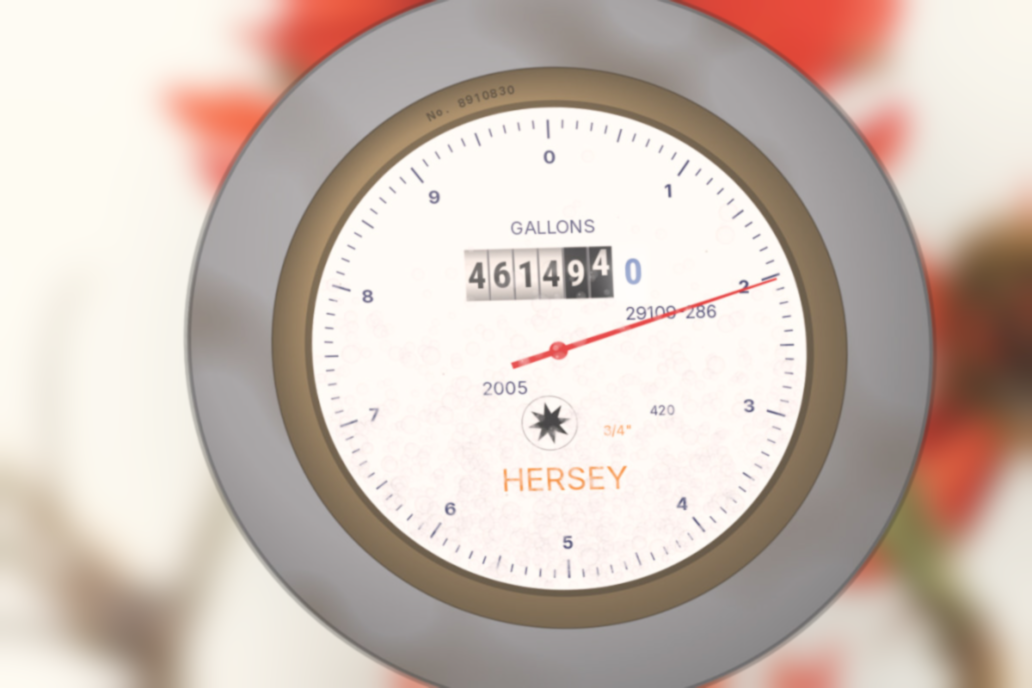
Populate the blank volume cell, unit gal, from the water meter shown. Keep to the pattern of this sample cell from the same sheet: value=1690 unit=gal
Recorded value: value=4614942.0 unit=gal
